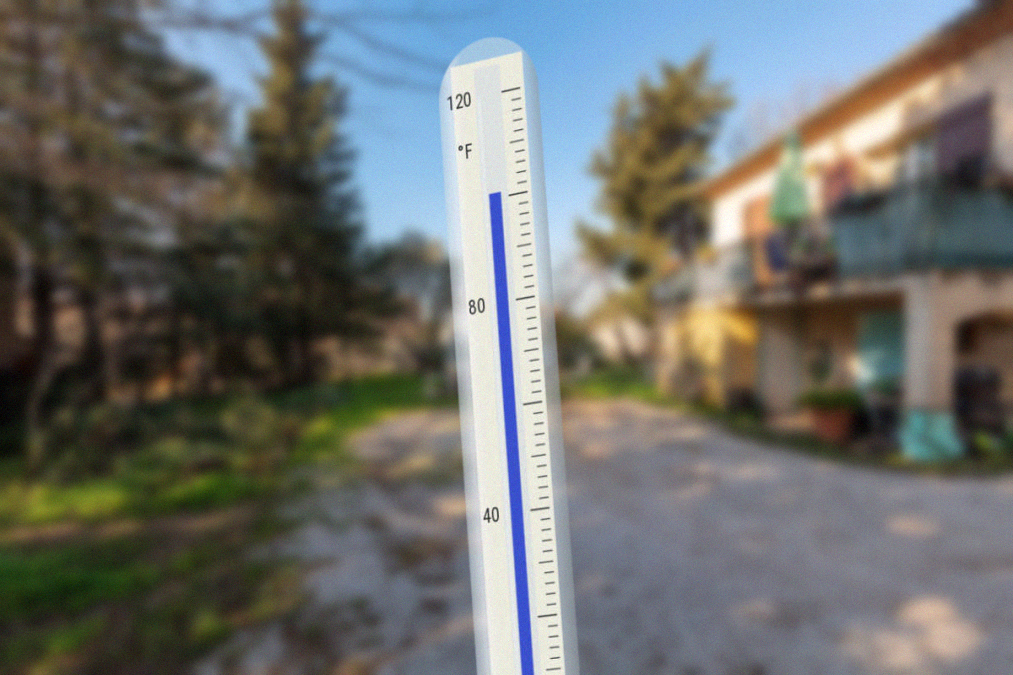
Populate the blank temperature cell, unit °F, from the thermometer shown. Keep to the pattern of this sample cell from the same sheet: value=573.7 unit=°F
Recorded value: value=101 unit=°F
